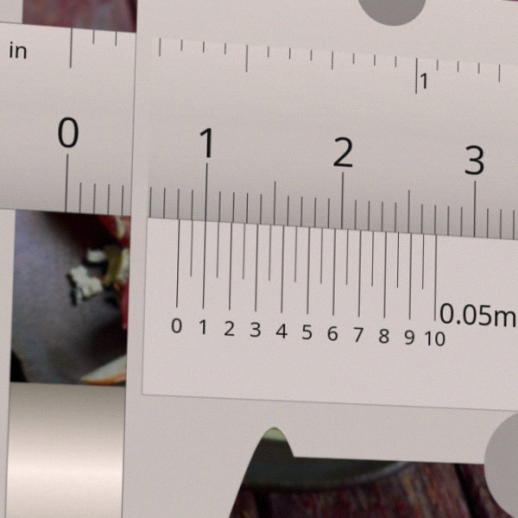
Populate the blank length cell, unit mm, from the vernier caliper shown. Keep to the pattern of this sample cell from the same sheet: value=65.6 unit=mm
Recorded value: value=8.1 unit=mm
